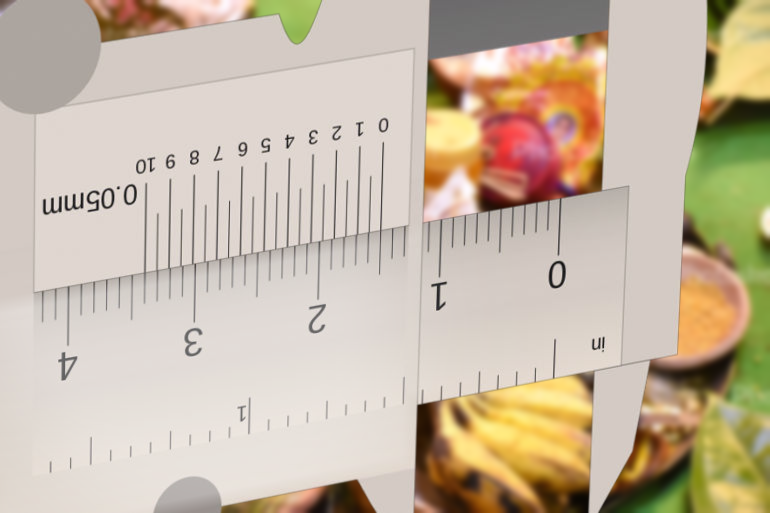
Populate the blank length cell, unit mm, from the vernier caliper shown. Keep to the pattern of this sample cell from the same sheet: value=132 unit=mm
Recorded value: value=15.0 unit=mm
